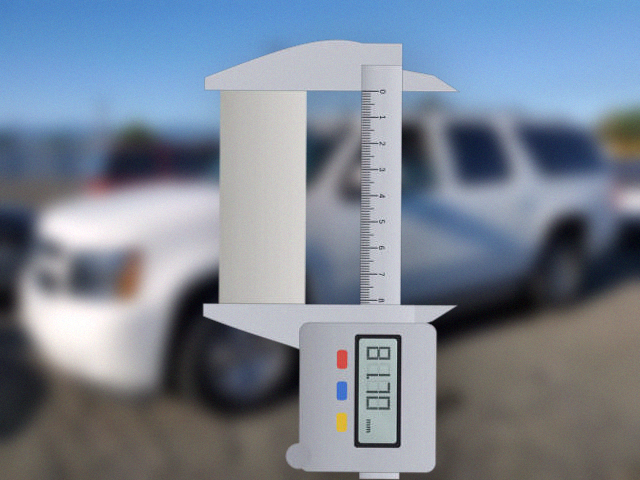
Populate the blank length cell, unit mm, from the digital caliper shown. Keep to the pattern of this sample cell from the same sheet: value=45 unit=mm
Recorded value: value=81.70 unit=mm
